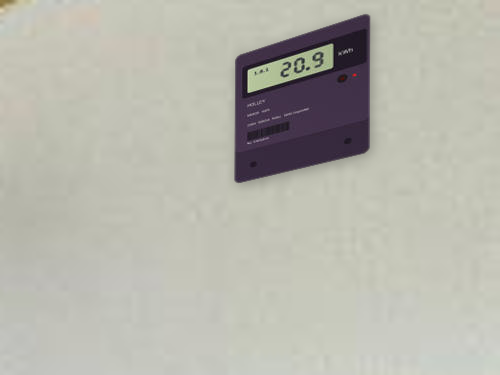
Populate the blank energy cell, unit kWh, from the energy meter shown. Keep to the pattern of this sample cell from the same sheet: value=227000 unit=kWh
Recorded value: value=20.9 unit=kWh
